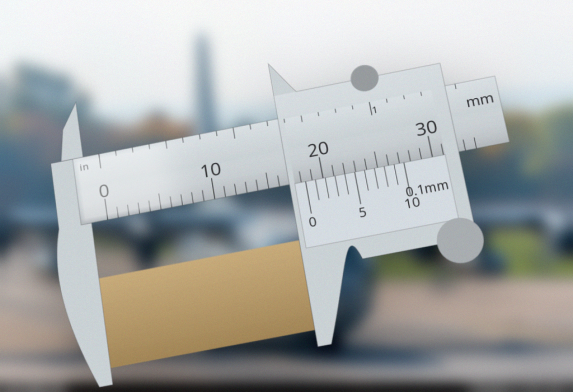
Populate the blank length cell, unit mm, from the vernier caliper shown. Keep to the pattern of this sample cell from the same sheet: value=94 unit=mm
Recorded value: value=18.4 unit=mm
